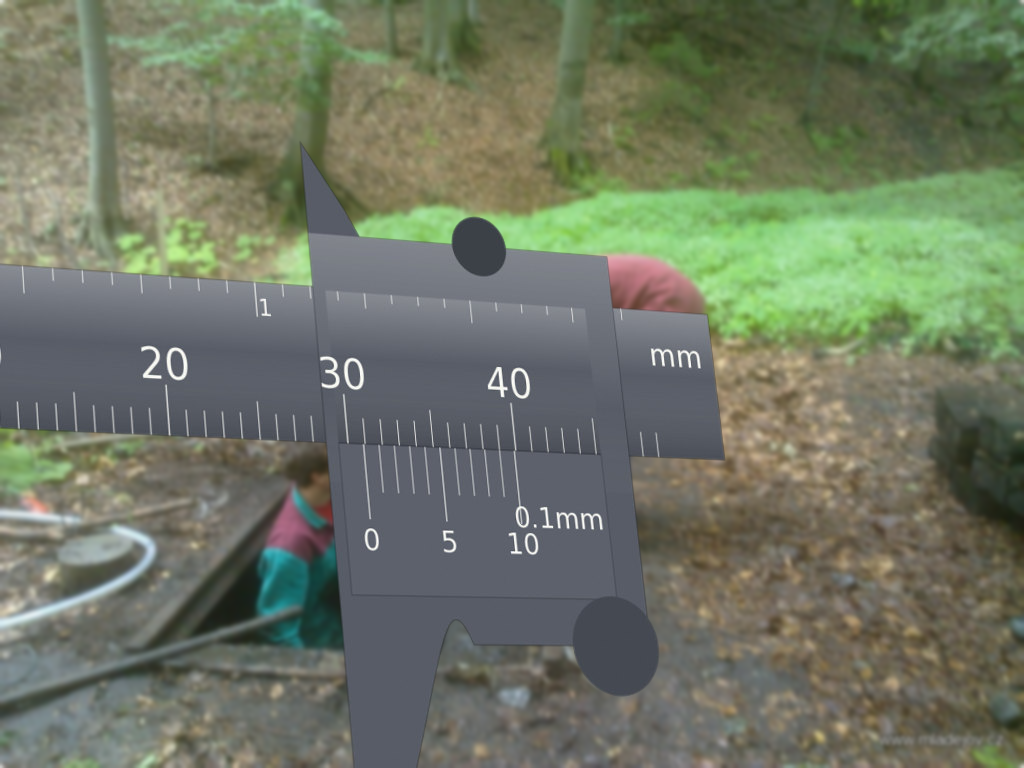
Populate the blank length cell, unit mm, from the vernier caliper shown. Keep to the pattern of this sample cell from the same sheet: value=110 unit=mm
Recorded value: value=30.9 unit=mm
